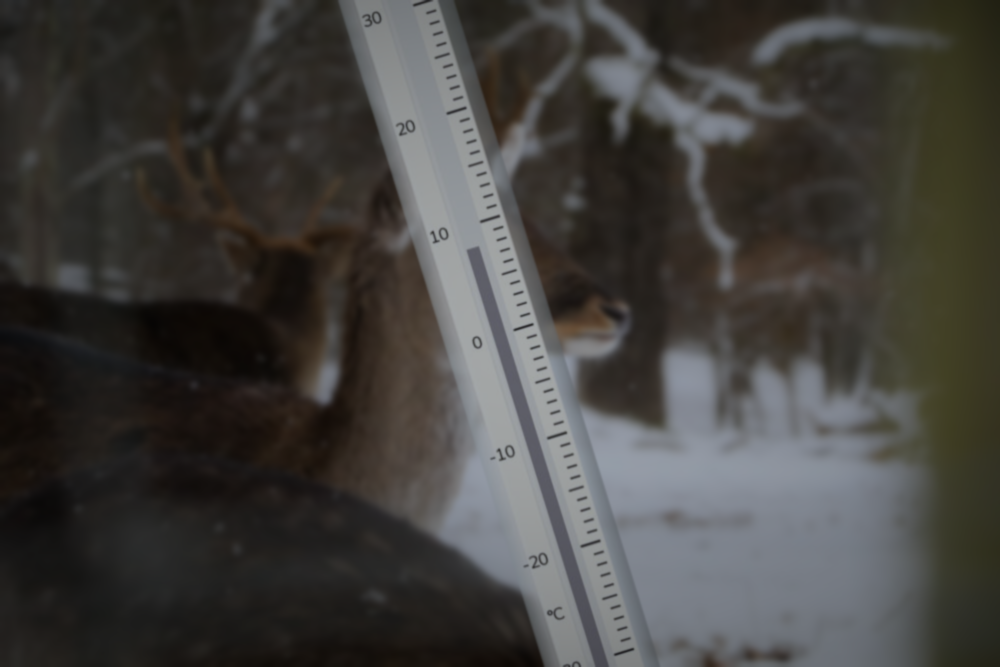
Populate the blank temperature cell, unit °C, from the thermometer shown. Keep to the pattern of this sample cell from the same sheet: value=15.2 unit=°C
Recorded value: value=8 unit=°C
